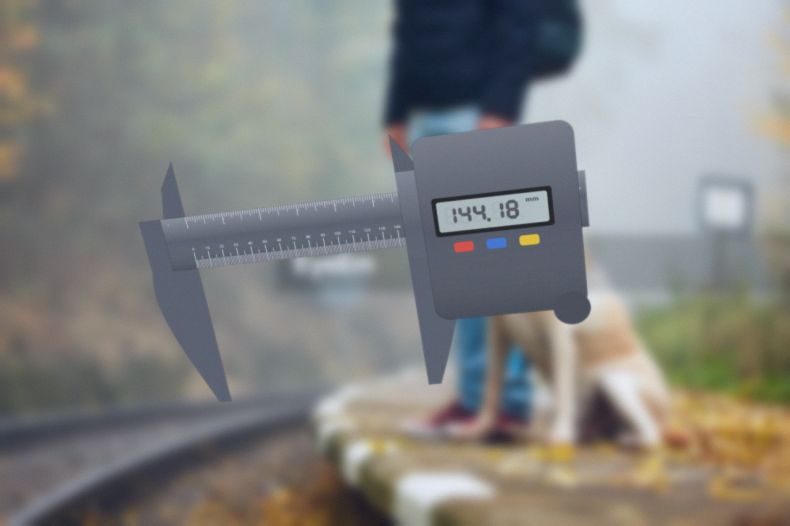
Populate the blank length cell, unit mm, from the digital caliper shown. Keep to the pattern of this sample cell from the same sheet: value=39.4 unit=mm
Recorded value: value=144.18 unit=mm
